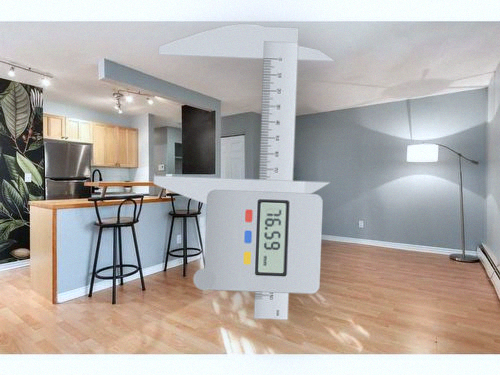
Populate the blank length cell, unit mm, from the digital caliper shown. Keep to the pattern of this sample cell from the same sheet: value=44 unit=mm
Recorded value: value=76.59 unit=mm
